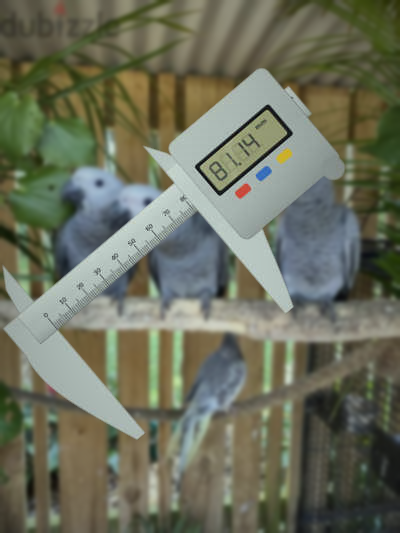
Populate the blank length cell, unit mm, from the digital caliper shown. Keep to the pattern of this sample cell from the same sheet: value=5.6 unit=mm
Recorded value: value=81.14 unit=mm
